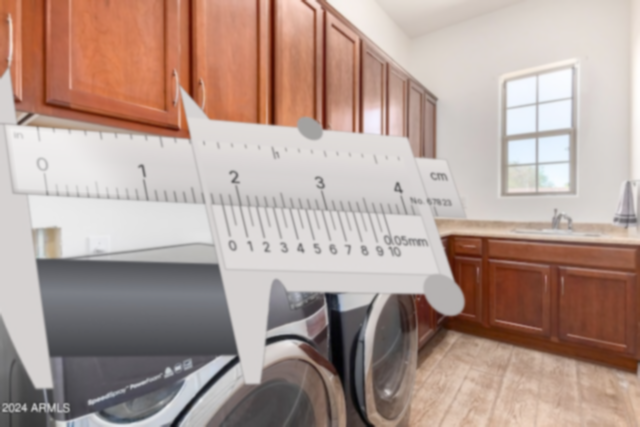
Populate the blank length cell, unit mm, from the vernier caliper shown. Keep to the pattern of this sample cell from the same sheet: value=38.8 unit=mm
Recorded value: value=18.0 unit=mm
